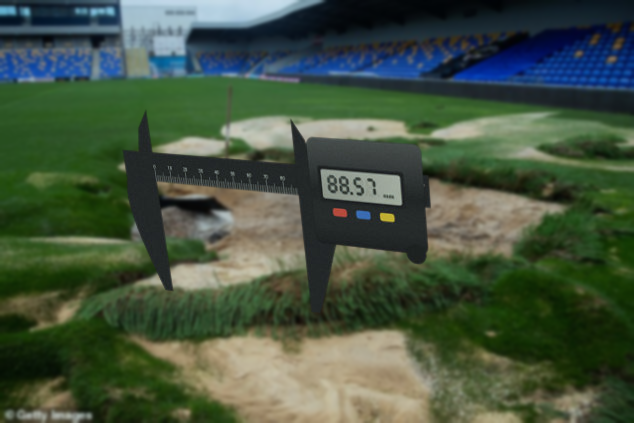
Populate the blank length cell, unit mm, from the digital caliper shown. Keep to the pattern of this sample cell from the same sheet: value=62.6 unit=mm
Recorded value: value=88.57 unit=mm
